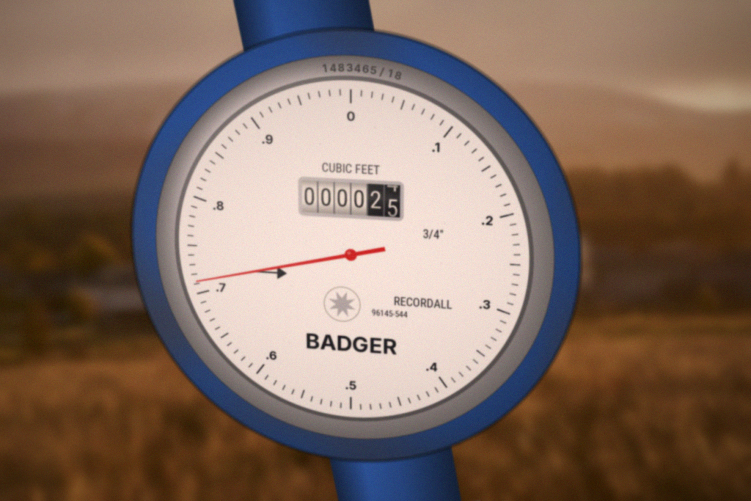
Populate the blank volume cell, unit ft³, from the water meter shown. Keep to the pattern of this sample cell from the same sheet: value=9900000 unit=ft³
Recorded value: value=24.71 unit=ft³
